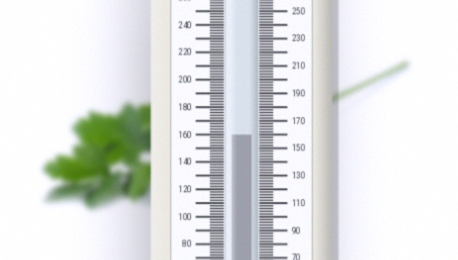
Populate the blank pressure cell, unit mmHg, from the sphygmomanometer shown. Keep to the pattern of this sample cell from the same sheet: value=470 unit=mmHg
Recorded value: value=160 unit=mmHg
